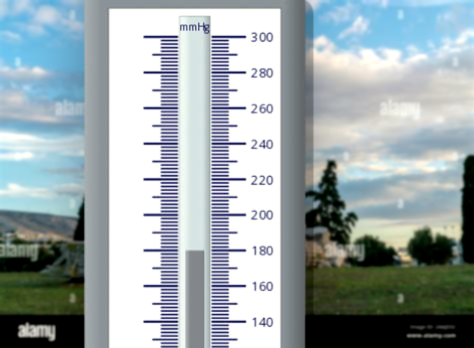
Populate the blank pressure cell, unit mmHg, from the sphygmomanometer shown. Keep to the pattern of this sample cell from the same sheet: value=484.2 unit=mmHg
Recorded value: value=180 unit=mmHg
